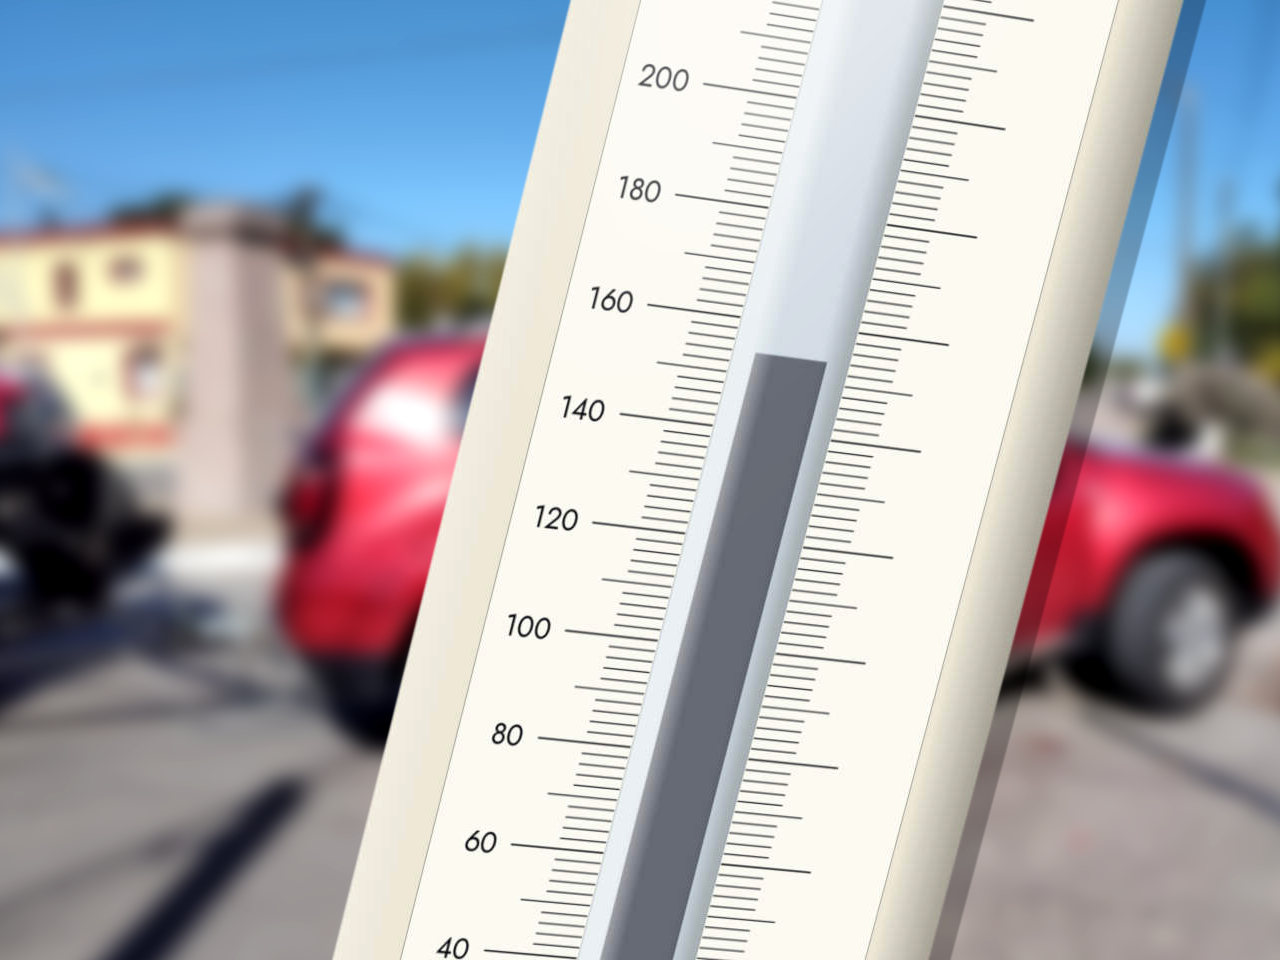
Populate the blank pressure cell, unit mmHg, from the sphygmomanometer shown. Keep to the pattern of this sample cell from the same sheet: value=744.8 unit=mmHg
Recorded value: value=154 unit=mmHg
